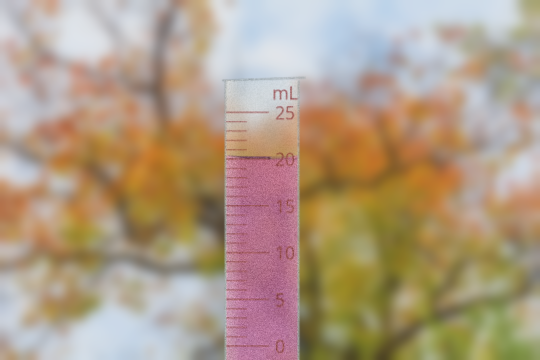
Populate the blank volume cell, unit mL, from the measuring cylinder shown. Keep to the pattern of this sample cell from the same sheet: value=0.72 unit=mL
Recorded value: value=20 unit=mL
